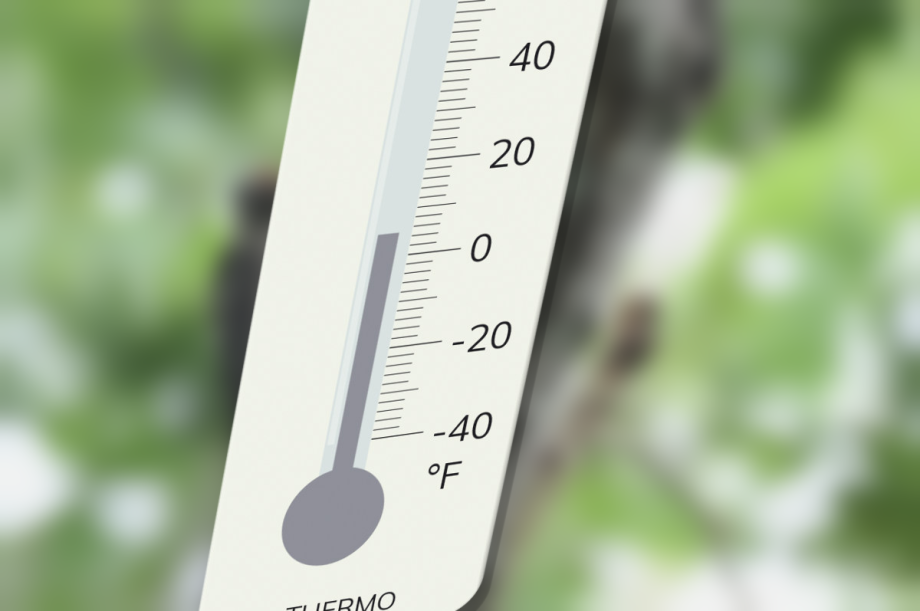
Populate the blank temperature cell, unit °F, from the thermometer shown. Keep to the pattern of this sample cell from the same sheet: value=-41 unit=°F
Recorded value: value=5 unit=°F
